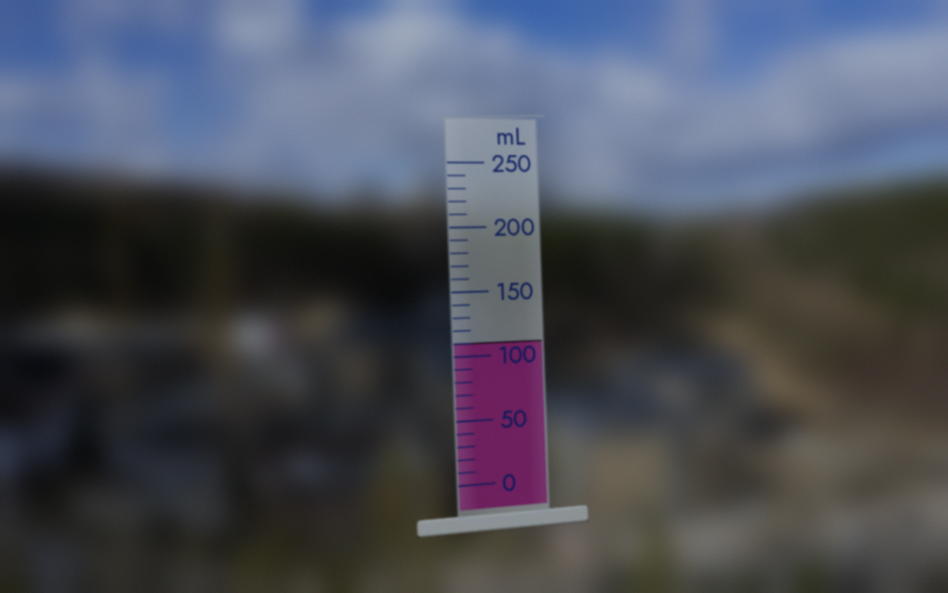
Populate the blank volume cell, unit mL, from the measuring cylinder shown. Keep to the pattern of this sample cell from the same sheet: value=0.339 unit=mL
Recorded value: value=110 unit=mL
